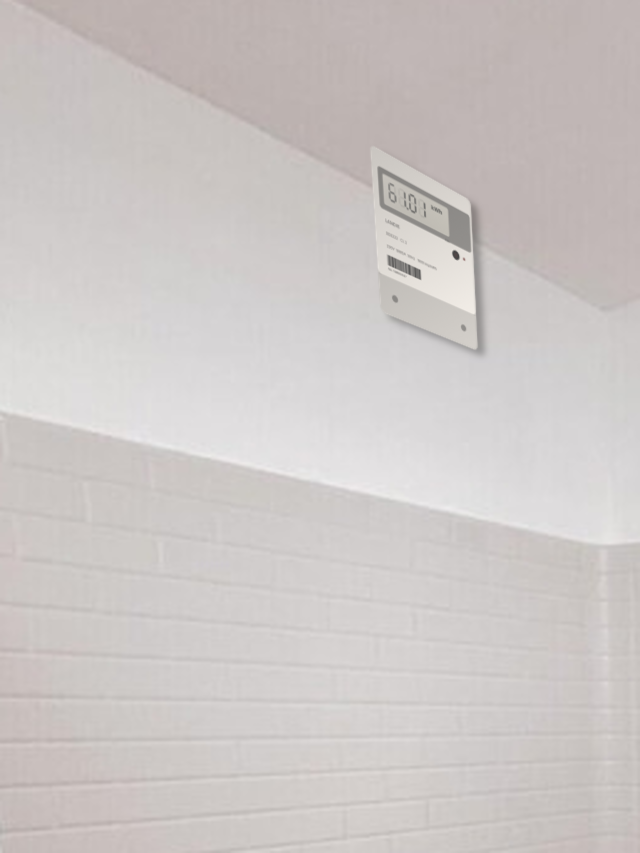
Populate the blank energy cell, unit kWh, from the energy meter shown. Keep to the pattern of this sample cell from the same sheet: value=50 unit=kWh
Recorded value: value=61.01 unit=kWh
